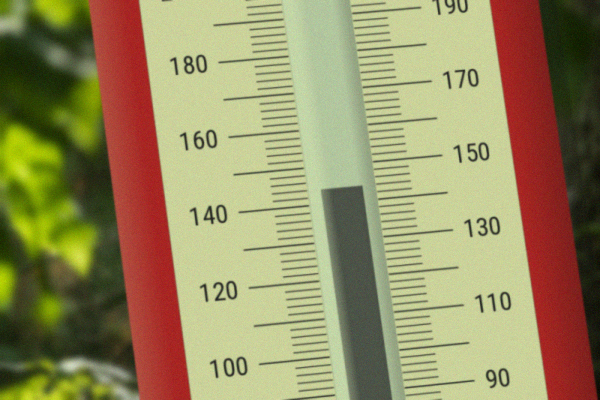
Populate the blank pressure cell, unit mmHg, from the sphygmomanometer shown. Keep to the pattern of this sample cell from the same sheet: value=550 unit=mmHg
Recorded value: value=144 unit=mmHg
